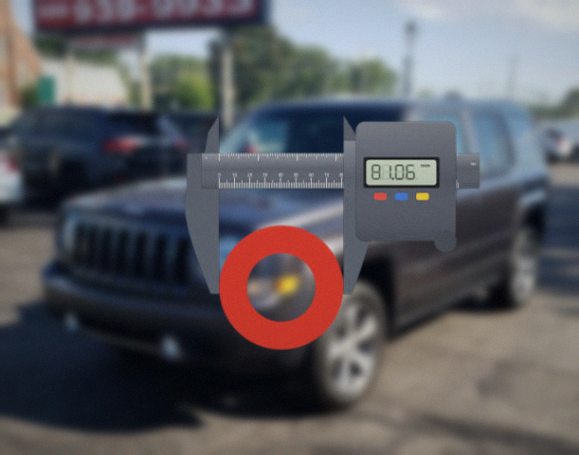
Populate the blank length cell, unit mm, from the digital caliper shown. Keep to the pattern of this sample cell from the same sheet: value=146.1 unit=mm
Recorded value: value=81.06 unit=mm
